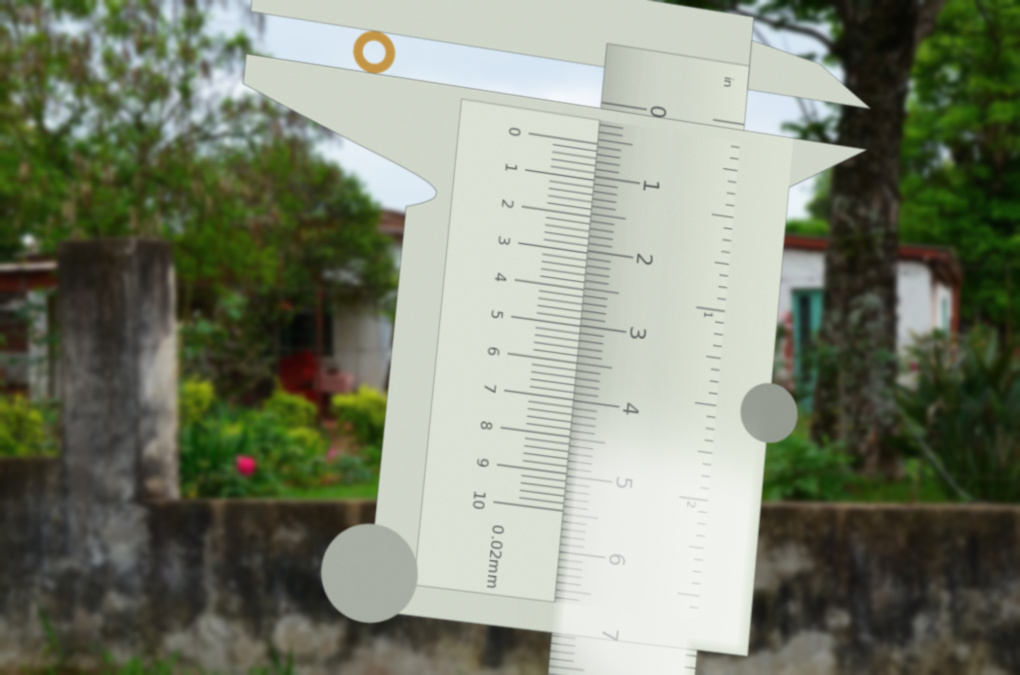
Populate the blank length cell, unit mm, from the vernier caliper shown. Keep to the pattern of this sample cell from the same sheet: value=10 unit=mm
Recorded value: value=5.6 unit=mm
